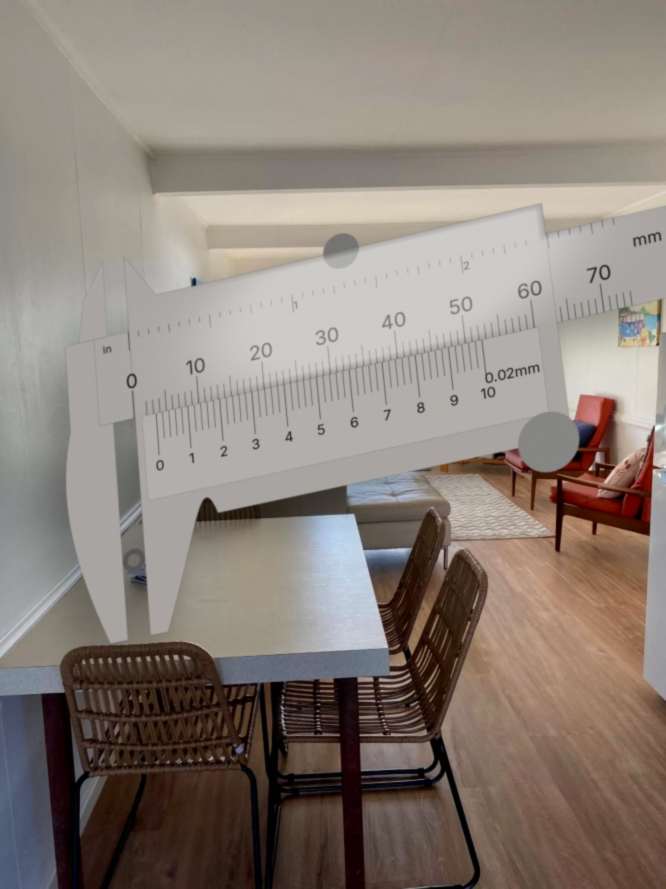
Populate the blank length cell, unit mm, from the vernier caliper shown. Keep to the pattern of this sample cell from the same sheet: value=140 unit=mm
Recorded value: value=3.4 unit=mm
